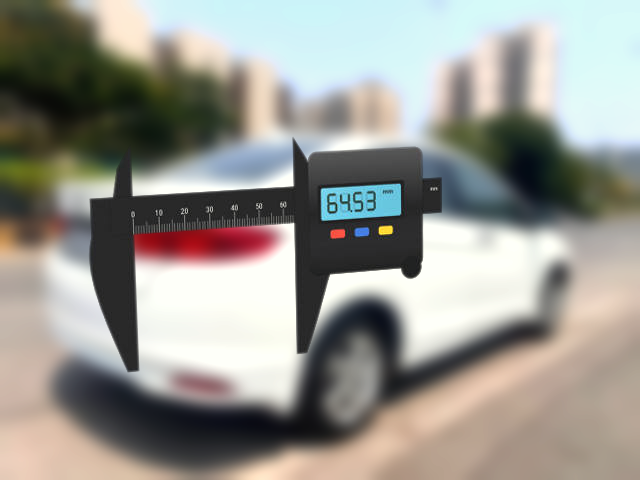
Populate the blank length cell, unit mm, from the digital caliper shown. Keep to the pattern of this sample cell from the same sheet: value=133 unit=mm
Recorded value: value=64.53 unit=mm
